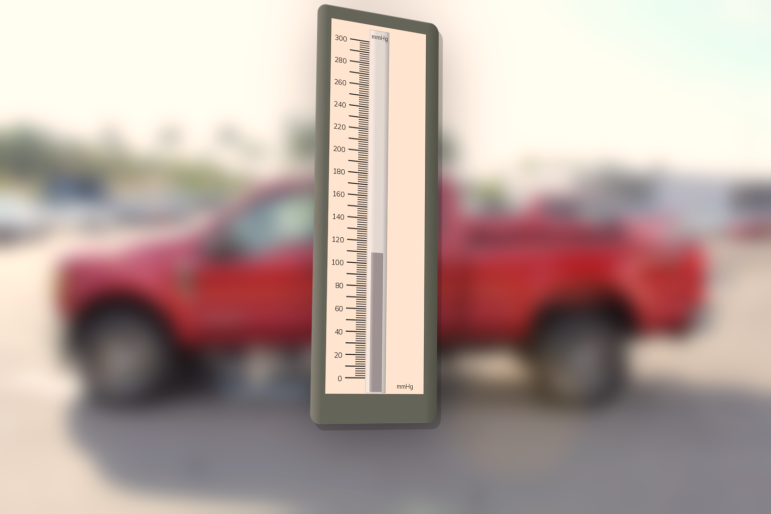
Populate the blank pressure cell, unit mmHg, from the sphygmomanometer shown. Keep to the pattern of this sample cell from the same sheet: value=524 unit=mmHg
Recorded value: value=110 unit=mmHg
